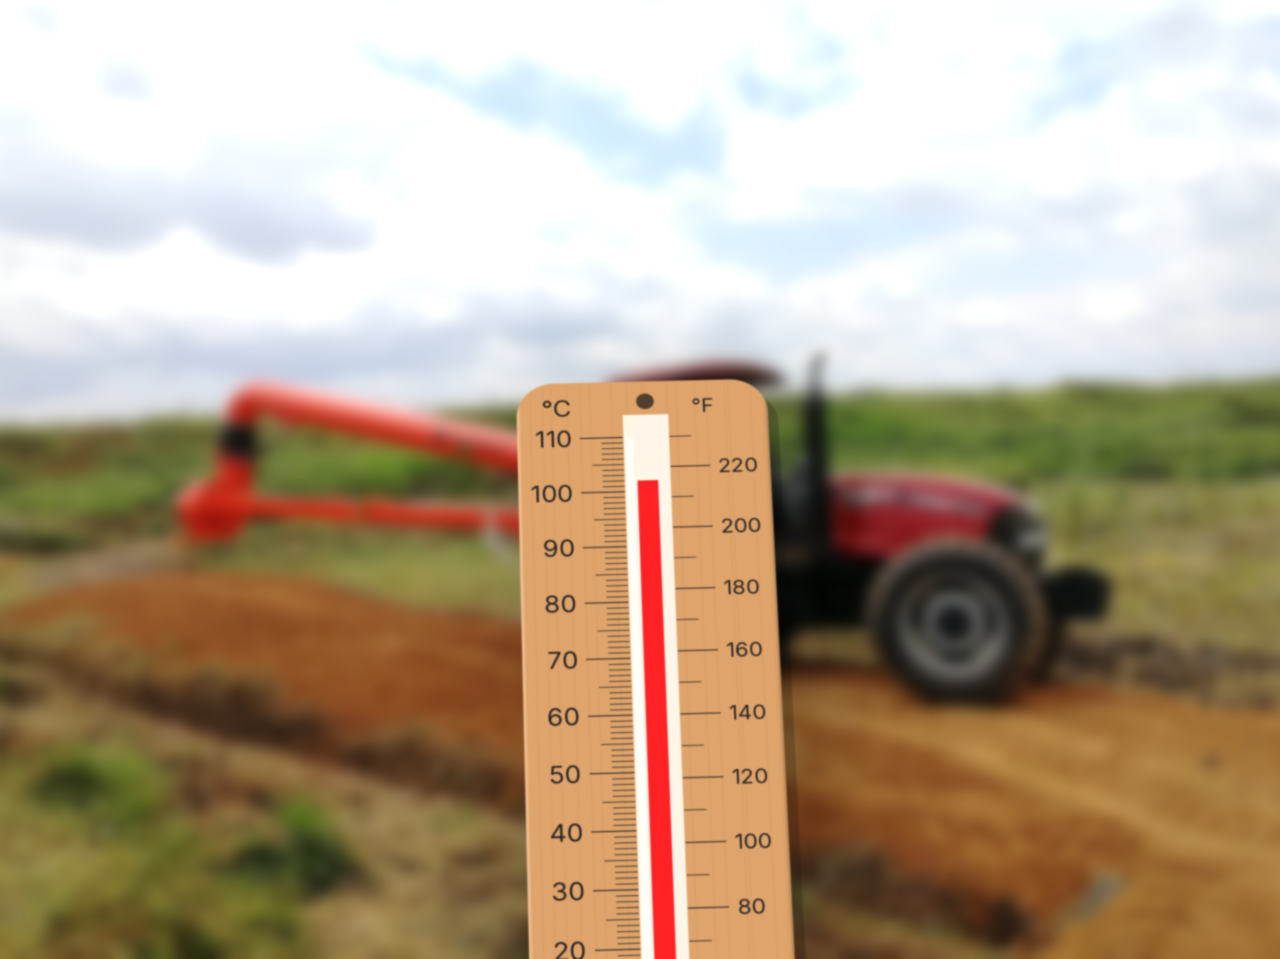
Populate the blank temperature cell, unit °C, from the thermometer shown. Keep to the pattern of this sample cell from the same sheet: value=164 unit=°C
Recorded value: value=102 unit=°C
